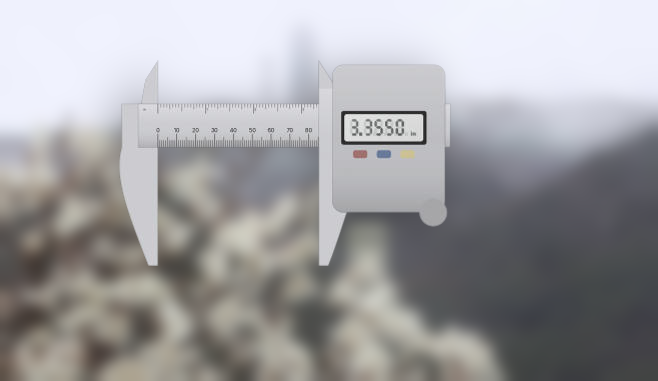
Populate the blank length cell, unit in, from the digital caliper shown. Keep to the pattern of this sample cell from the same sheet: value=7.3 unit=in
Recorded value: value=3.3550 unit=in
